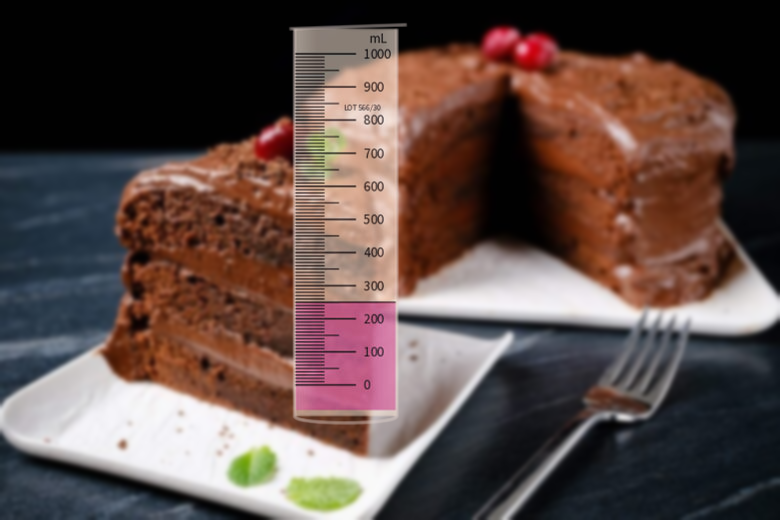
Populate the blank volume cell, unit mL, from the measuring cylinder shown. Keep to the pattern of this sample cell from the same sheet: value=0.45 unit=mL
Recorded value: value=250 unit=mL
